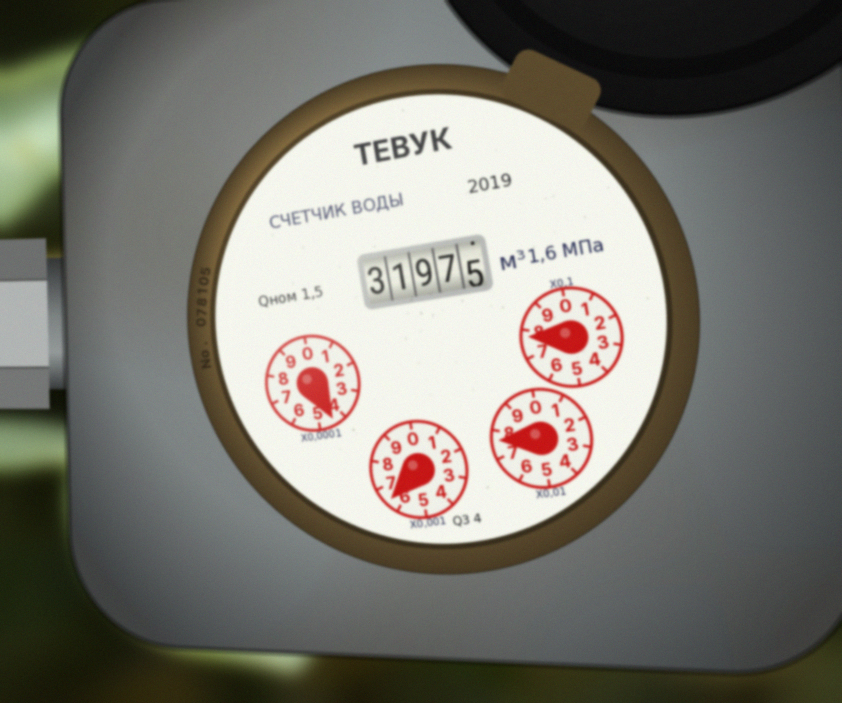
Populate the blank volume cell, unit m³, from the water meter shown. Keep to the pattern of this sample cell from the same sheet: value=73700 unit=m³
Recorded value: value=31974.7764 unit=m³
